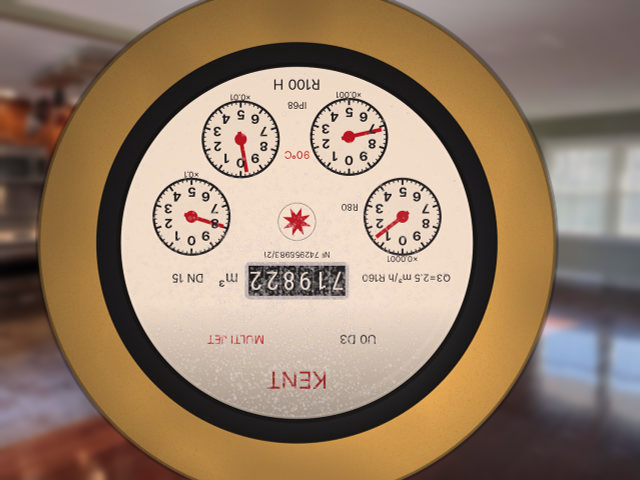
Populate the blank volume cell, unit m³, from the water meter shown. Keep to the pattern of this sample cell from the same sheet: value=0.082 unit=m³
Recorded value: value=719822.7971 unit=m³
